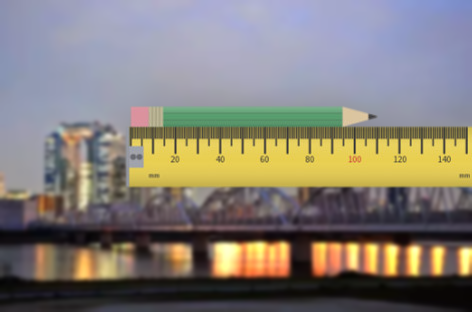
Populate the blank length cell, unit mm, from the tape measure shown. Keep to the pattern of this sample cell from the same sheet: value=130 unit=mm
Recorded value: value=110 unit=mm
